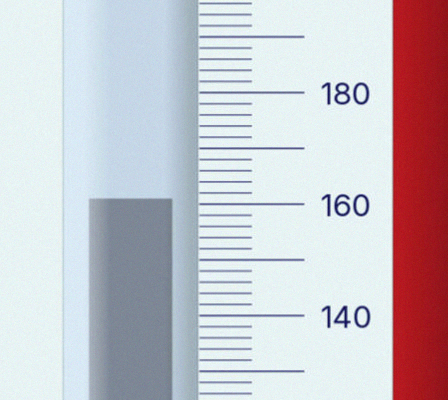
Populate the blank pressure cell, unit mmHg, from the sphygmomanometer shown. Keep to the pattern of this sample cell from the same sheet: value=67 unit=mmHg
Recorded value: value=161 unit=mmHg
